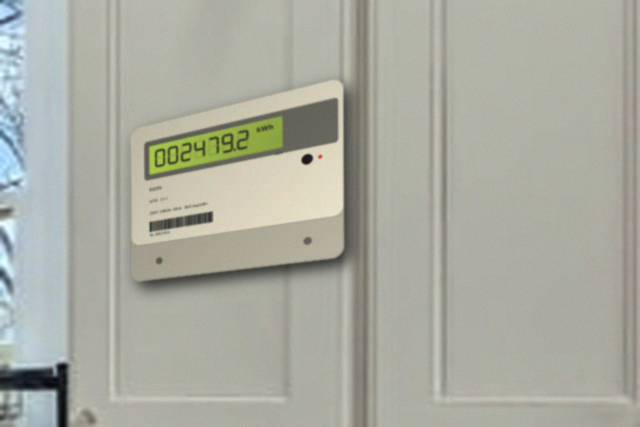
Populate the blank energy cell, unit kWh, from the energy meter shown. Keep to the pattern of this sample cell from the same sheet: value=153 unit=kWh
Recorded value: value=2479.2 unit=kWh
